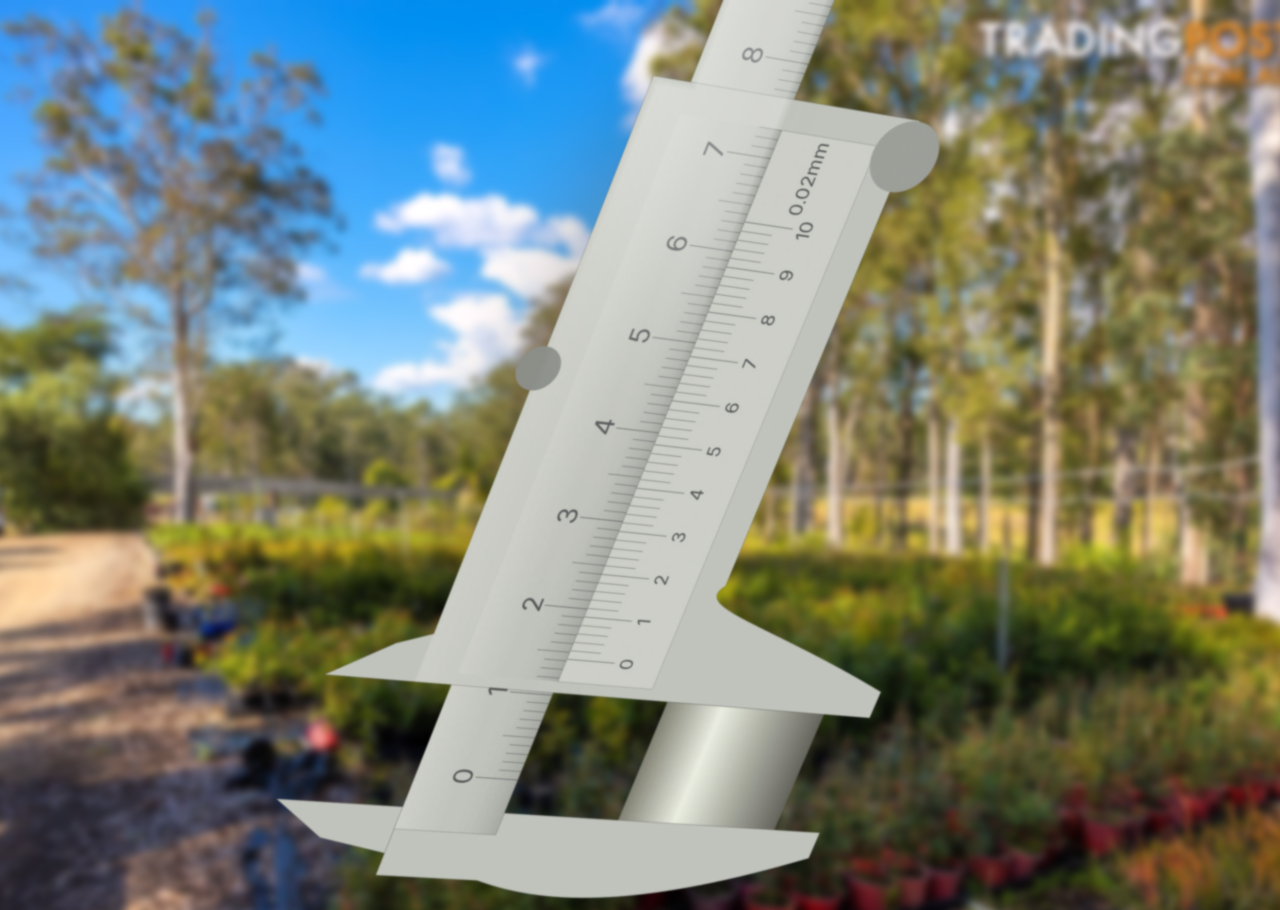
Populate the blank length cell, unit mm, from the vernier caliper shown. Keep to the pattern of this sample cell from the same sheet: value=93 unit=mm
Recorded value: value=14.2 unit=mm
